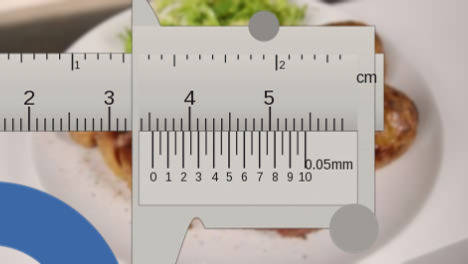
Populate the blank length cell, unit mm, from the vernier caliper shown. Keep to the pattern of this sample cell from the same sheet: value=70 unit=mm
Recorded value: value=35.4 unit=mm
